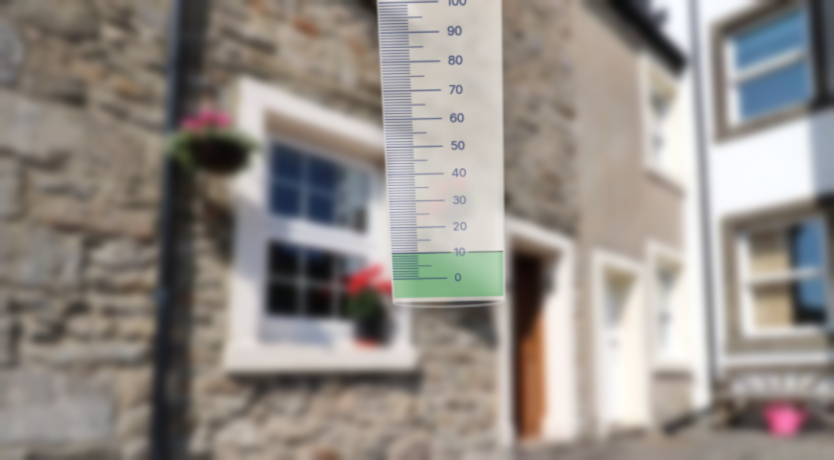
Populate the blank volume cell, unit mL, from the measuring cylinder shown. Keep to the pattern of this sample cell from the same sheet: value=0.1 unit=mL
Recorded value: value=10 unit=mL
